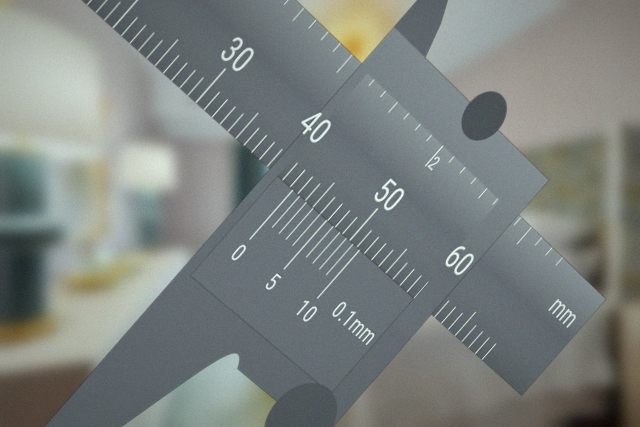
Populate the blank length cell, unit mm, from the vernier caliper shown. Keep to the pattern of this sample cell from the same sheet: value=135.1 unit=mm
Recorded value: value=42.4 unit=mm
